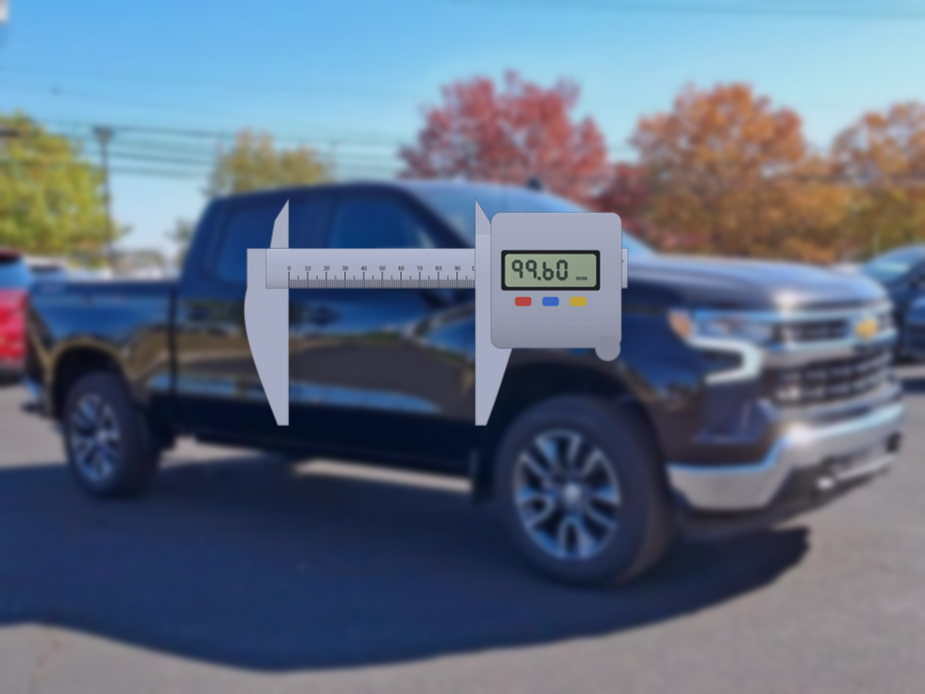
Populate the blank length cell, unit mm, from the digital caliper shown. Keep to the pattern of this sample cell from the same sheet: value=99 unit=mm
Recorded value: value=99.60 unit=mm
